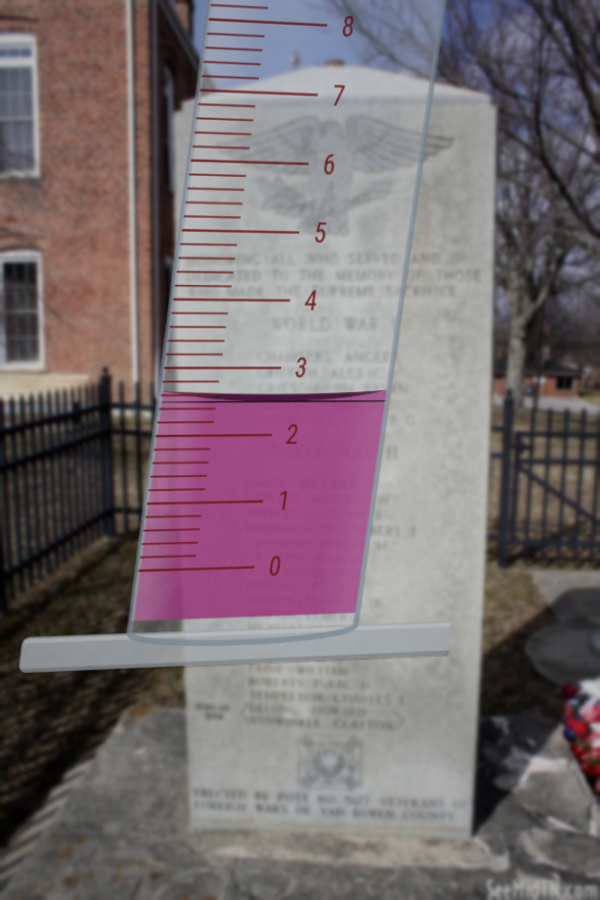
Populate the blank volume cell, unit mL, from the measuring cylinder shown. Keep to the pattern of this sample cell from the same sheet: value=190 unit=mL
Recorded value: value=2.5 unit=mL
